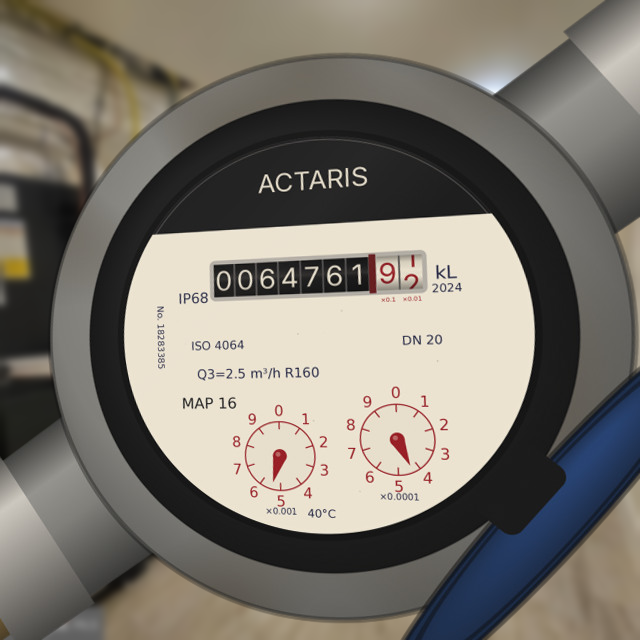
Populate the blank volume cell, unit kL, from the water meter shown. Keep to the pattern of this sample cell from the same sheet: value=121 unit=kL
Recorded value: value=64761.9154 unit=kL
